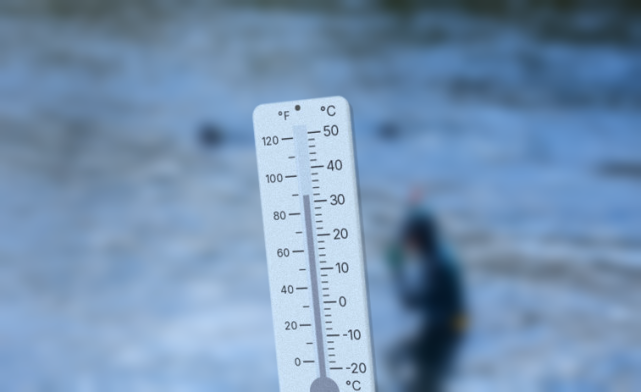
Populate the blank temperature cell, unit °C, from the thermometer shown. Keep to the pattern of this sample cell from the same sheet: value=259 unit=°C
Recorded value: value=32 unit=°C
